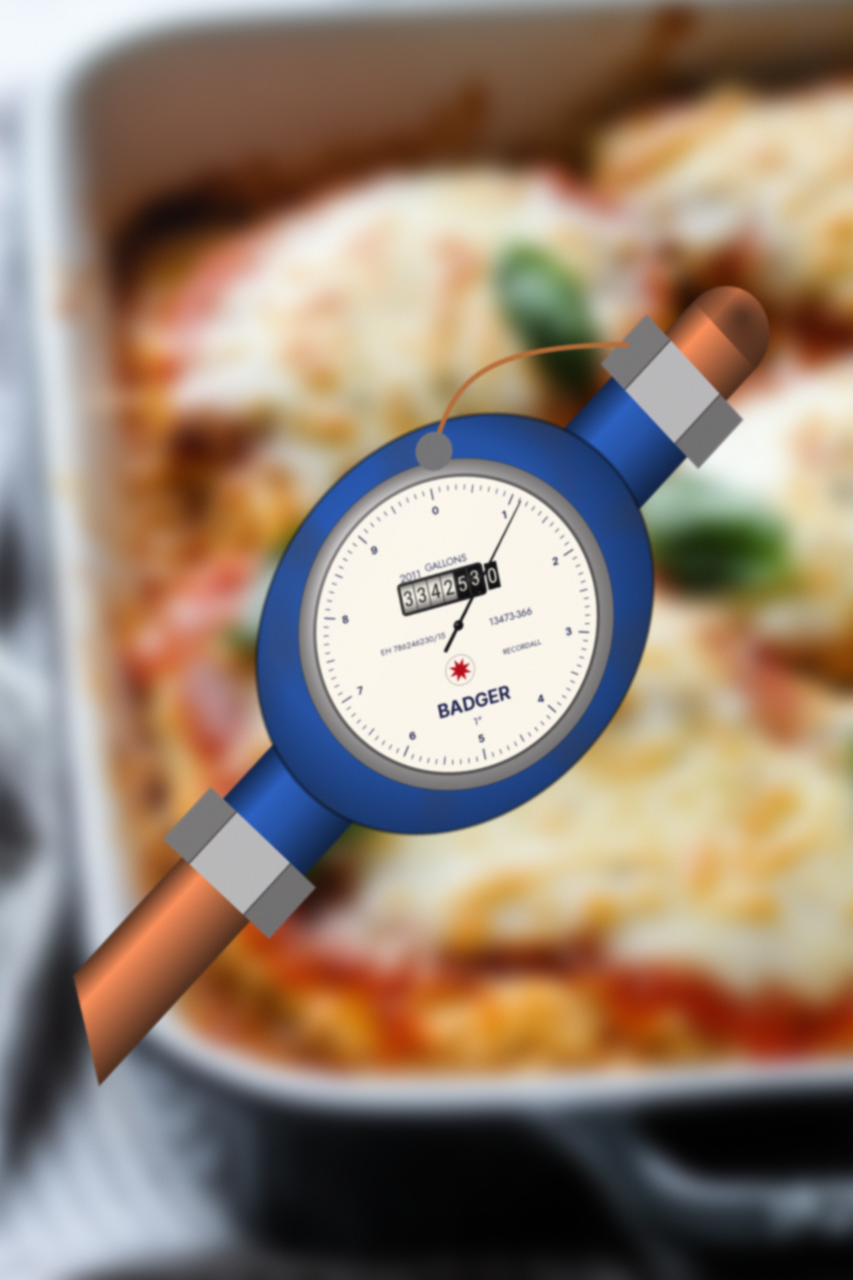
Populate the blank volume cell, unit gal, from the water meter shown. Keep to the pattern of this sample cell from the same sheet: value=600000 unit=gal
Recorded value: value=3342531.1 unit=gal
